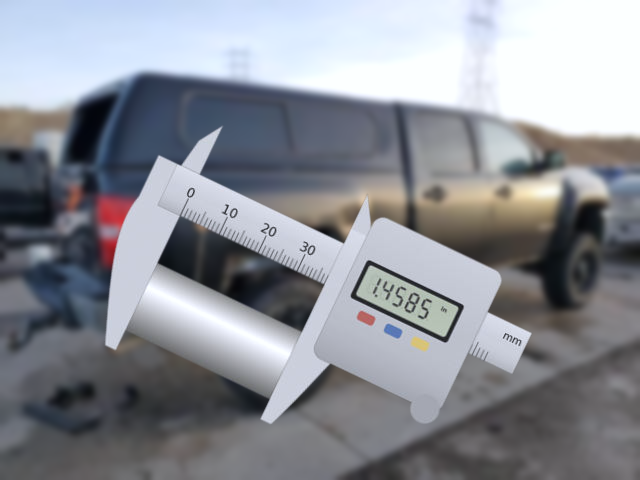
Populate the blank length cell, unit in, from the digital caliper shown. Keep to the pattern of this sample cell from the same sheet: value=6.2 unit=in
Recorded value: value=1.4585 unit=in
